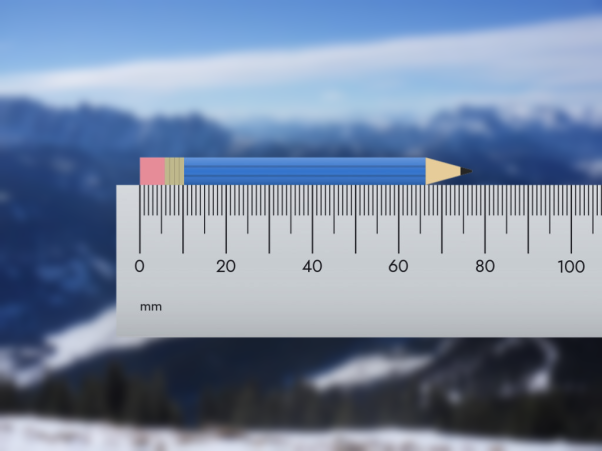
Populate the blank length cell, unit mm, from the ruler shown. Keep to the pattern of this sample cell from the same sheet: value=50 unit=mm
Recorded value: value=77 unit=mm
